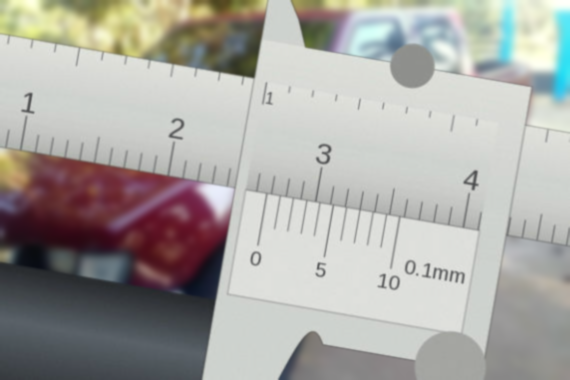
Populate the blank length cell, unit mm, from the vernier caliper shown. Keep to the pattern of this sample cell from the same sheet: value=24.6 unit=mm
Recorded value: value=26.7 unit=mm
